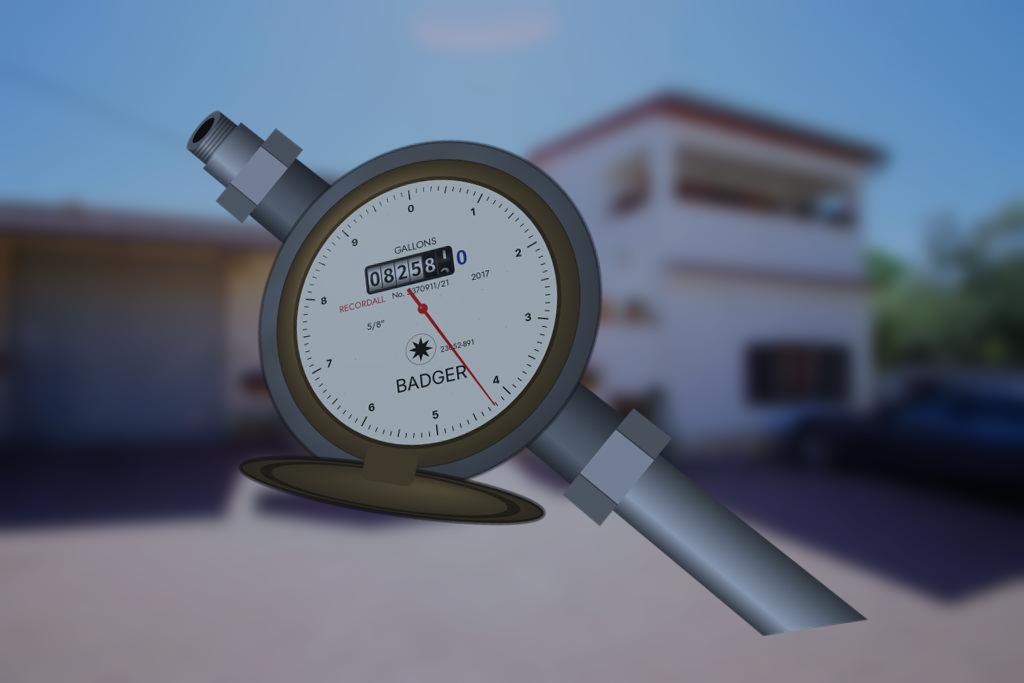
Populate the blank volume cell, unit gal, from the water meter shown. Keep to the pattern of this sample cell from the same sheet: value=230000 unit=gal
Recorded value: value=825814.2 unit=gal
